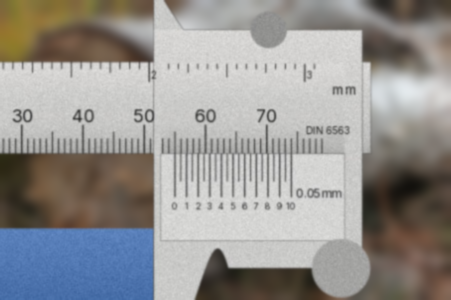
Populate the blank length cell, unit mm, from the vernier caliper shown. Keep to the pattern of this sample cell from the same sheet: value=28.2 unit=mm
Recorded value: value=55.0 unit=mm
